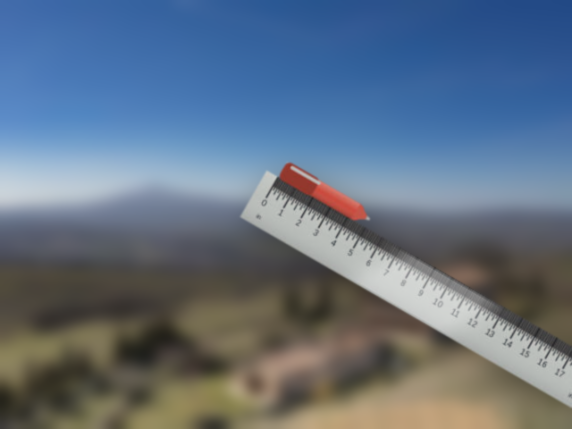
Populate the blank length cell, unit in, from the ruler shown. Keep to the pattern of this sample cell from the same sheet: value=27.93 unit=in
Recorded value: value=5 unit=in
